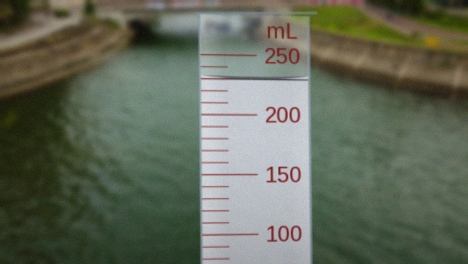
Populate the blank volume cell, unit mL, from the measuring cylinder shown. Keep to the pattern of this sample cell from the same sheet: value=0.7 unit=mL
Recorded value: value=230 unit=mL
